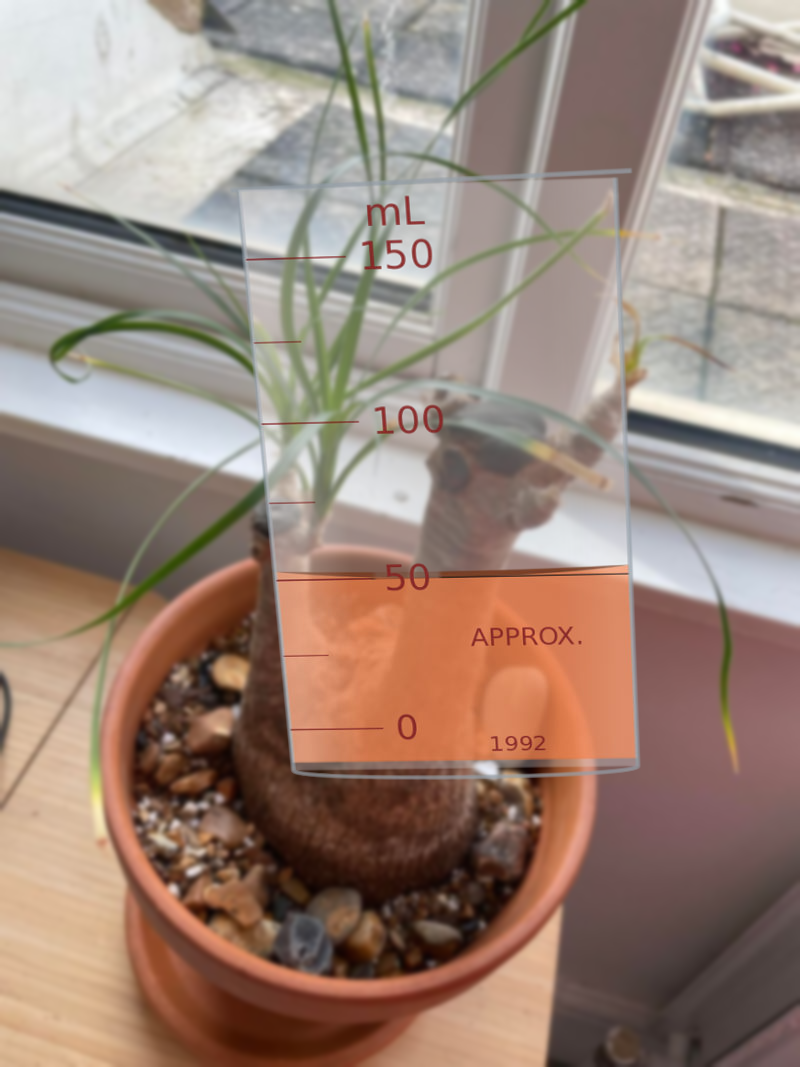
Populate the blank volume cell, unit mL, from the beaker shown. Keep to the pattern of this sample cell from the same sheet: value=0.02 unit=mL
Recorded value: value=50 unit=mL
